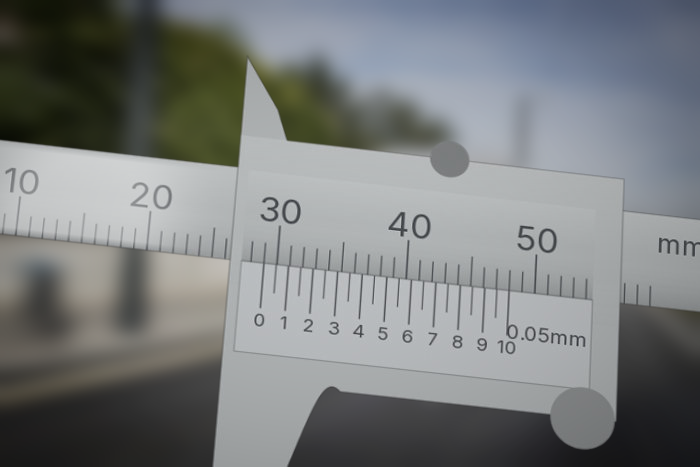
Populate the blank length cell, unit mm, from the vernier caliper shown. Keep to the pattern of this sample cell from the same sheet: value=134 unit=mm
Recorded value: value=29.0 unit=mm
